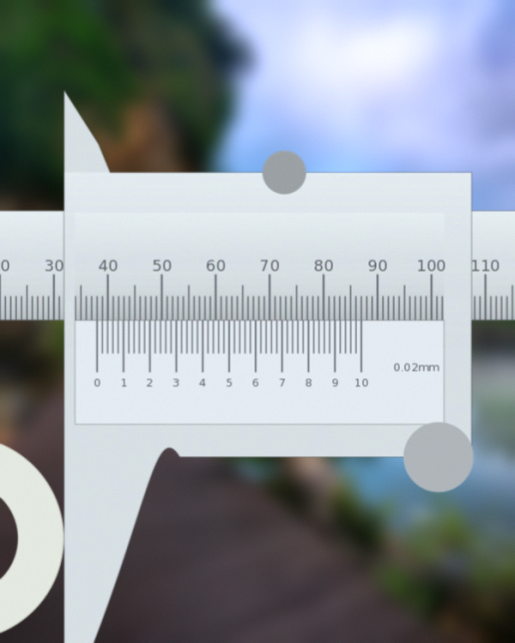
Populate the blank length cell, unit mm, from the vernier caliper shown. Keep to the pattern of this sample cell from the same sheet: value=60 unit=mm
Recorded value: value=38.0 unit=mm
